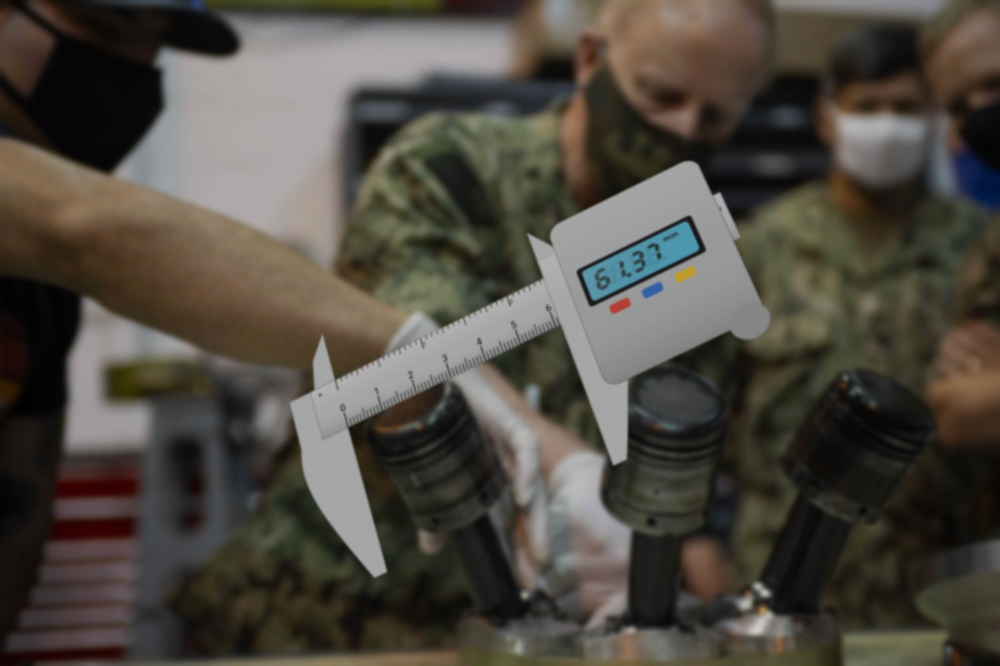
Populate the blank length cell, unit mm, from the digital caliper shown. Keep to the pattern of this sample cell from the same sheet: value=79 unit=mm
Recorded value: value=61.37 unit=mm
